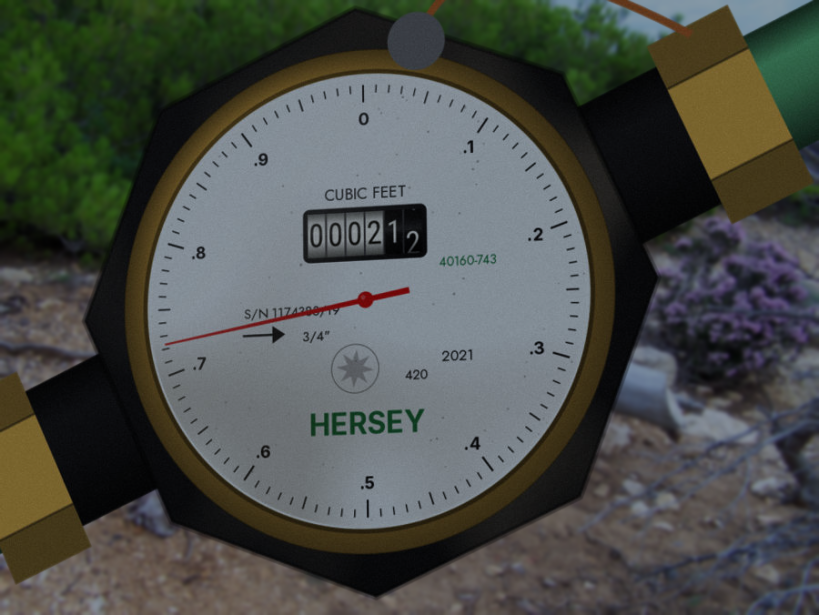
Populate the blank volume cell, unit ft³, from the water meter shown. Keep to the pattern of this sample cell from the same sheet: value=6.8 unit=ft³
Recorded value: value=211.72 unit=ft³
